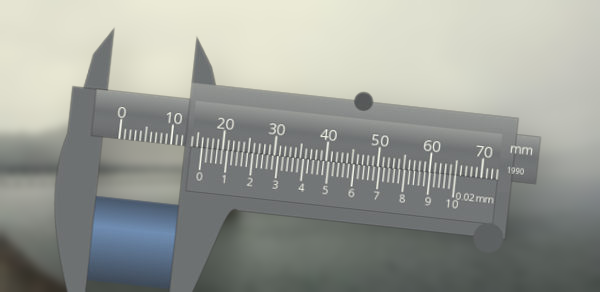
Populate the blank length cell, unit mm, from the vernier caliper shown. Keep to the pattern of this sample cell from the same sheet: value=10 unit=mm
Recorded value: value=16.0 unit=mm
